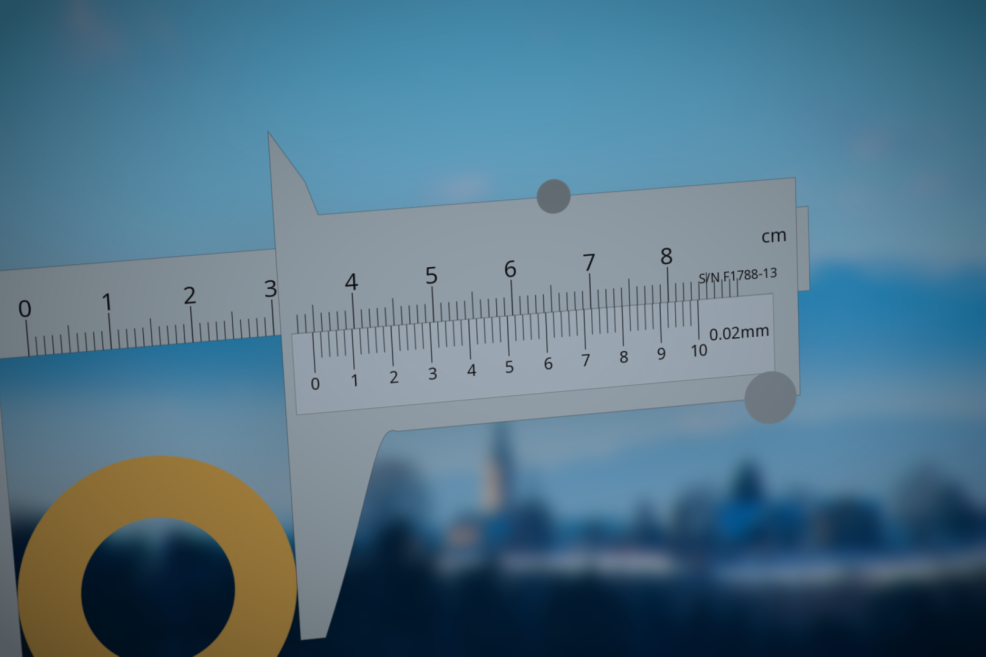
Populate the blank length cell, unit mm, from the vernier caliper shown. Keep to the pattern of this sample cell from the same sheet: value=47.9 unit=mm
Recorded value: value=34.8 unit=mm
